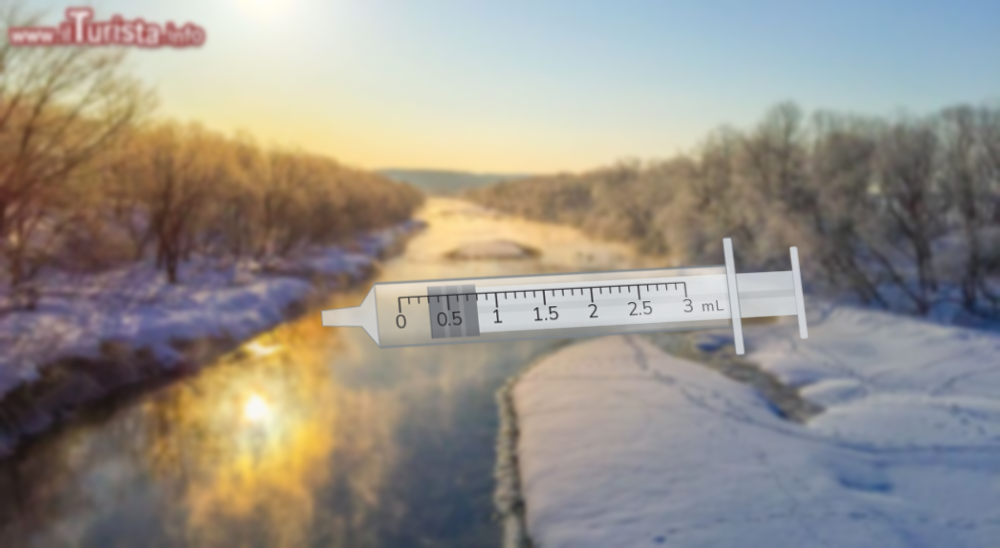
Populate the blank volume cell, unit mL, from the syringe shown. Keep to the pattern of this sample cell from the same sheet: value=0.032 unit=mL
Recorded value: value=0.3 unit=mL
